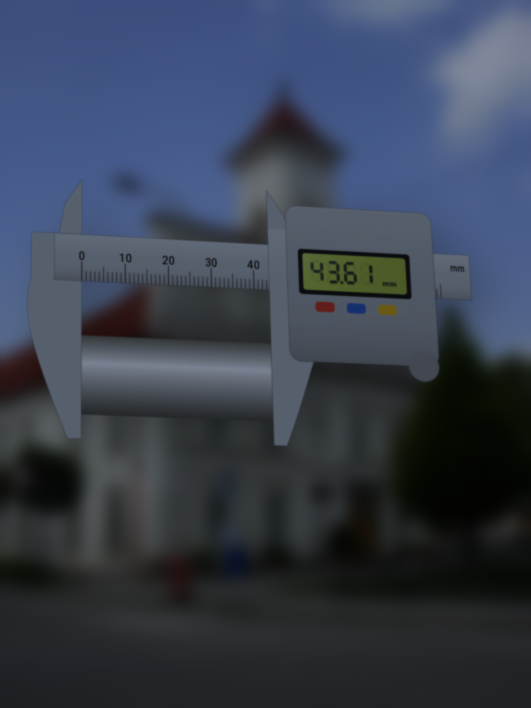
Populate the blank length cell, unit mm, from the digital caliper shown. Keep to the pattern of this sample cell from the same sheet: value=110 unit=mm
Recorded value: value=43.61 unit=mm
